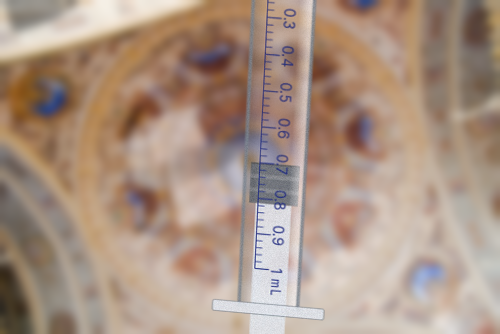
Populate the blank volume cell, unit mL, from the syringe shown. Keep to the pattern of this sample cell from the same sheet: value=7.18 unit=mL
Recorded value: value=0.7 unit=mL
